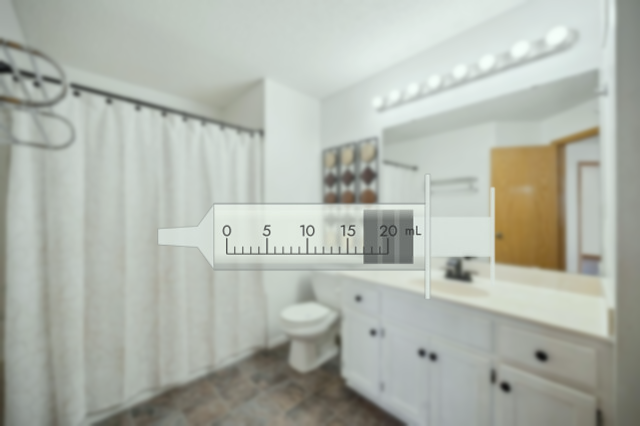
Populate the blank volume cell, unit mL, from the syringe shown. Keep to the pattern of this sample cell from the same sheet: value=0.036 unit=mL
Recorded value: value=17 unit=mL
